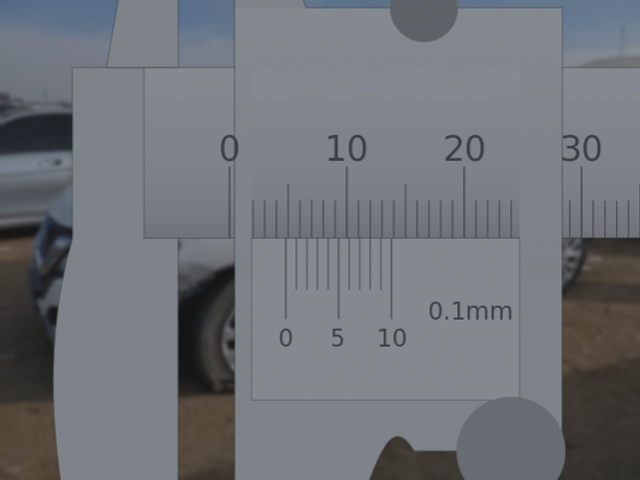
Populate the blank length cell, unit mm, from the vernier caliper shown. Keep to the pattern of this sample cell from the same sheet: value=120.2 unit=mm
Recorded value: value=4.8 unit=mm
